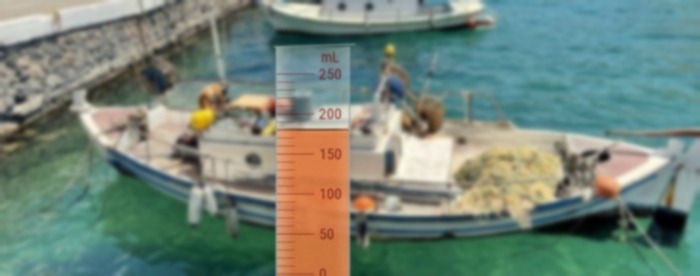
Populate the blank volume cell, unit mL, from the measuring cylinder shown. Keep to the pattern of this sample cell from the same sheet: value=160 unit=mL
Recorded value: value=180 unit=mL
